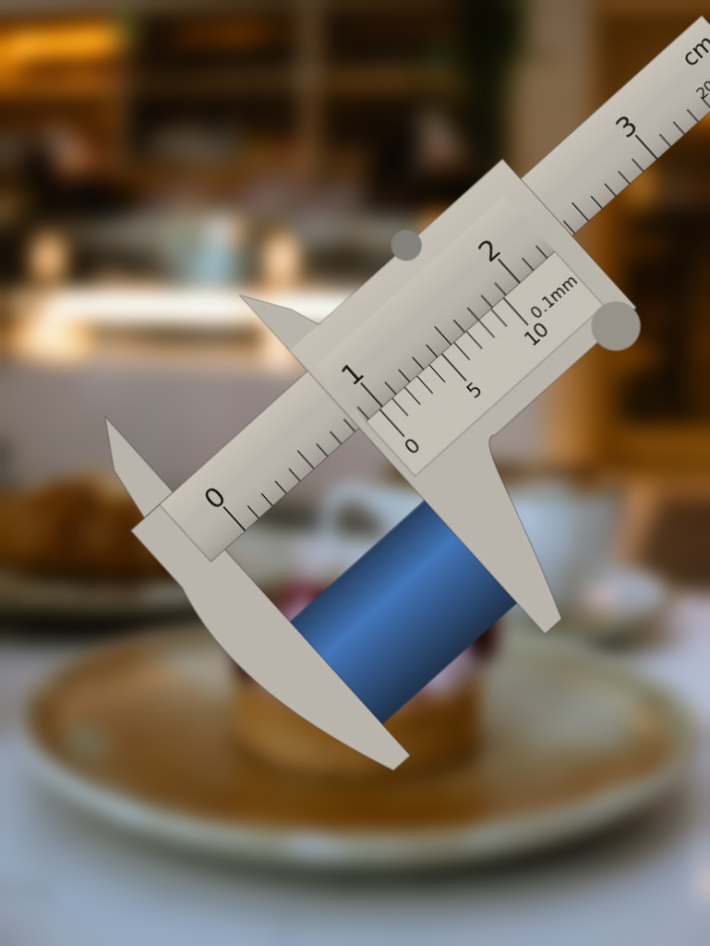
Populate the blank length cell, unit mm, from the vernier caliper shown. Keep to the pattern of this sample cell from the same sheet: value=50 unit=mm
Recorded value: value=9.8 unit=mm
